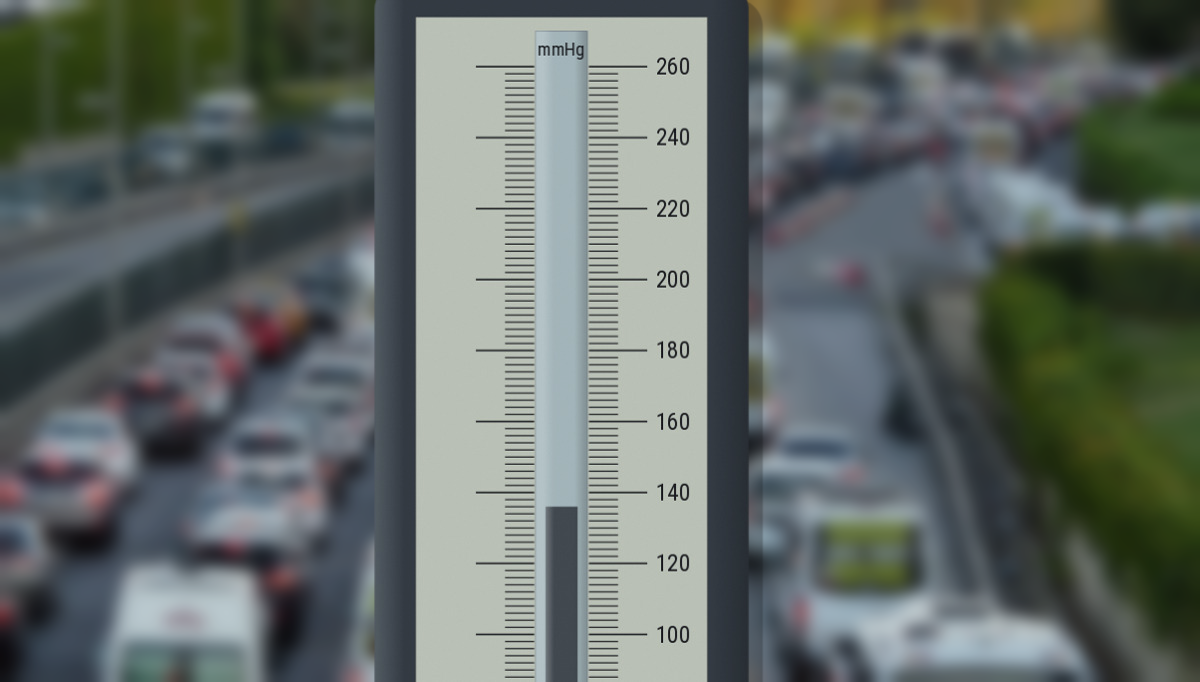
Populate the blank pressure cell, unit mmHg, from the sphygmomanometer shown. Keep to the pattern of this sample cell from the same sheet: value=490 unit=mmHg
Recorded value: value=136 unit=mmHg
